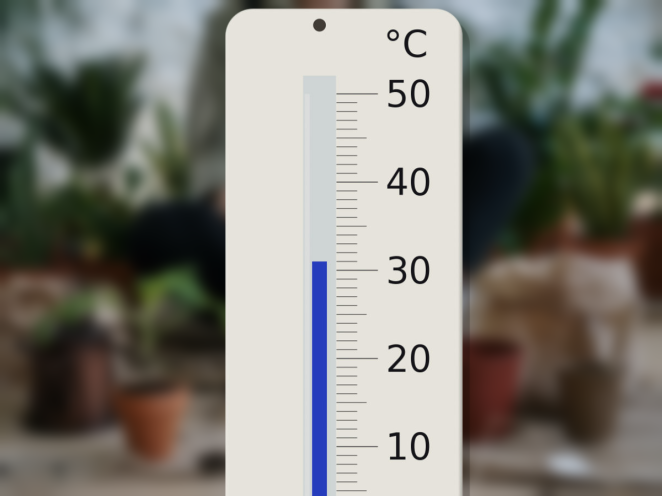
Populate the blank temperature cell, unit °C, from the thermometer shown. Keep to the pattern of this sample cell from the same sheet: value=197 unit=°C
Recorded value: value=31 unit=°C
